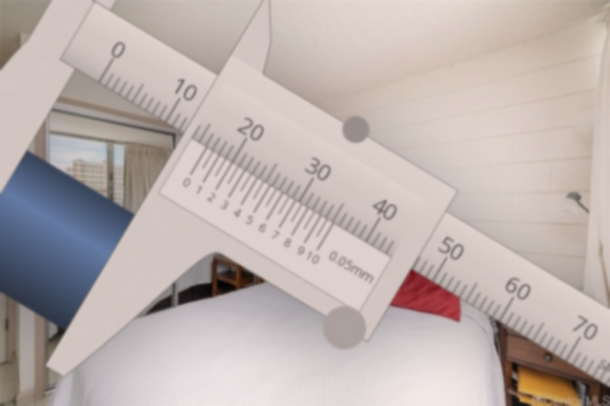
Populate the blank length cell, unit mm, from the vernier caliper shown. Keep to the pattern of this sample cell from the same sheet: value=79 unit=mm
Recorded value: value=16.2 unit=mm
